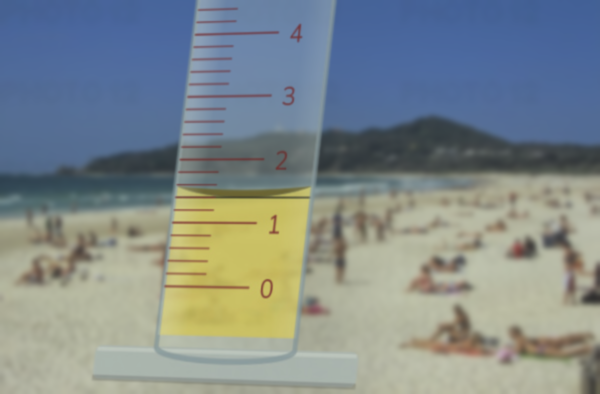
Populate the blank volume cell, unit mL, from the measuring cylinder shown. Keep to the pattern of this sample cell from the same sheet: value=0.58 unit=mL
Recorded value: value=1.4 unit=mL
